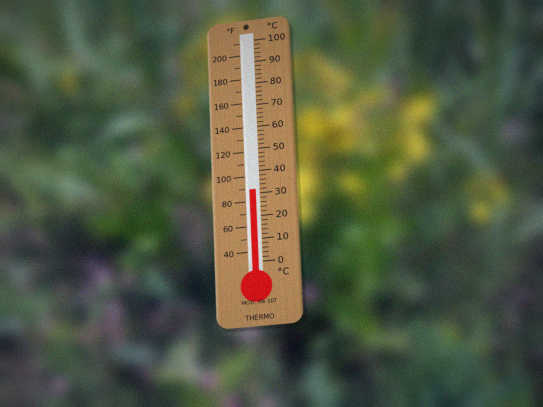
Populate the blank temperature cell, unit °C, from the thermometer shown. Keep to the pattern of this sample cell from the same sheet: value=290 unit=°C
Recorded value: value=32 unit=°C
